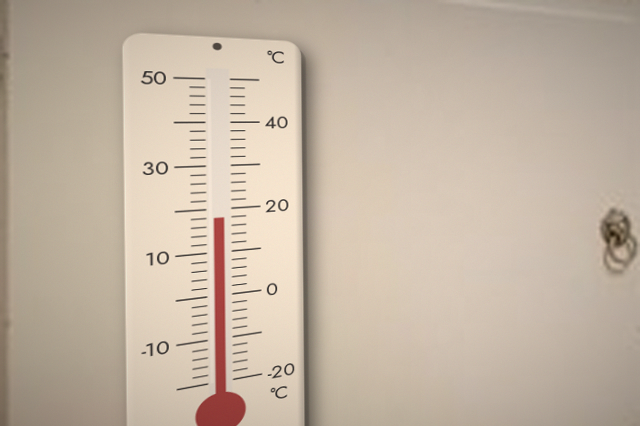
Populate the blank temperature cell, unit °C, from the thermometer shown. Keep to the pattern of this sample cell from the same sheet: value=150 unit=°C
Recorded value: value=18 unit=°C
